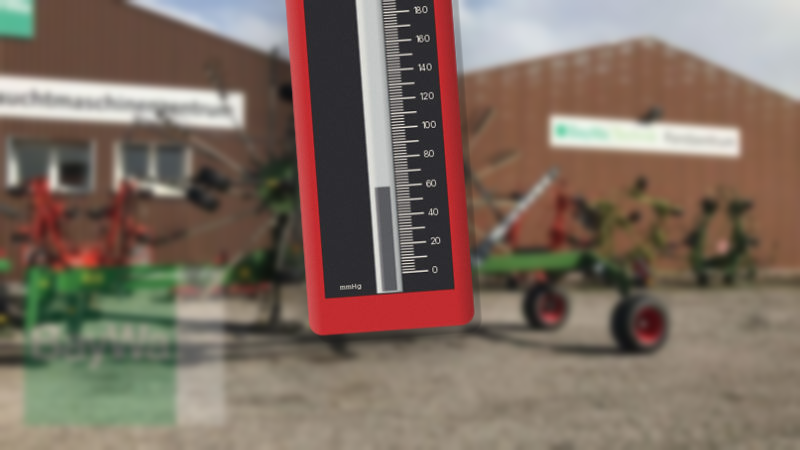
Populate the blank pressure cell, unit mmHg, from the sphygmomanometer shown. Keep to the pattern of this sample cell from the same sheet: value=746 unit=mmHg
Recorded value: value=60 unit=mmHg
